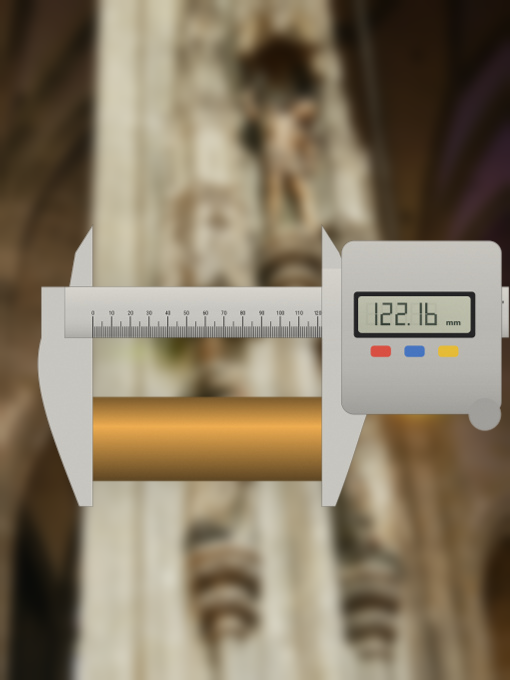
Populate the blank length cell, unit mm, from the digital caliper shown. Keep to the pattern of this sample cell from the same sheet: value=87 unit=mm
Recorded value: value=122.16 unit=mm
